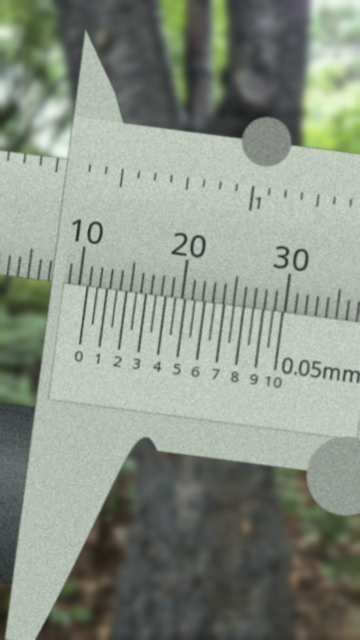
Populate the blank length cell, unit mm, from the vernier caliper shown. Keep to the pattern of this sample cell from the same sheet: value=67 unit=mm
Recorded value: value=10.8 unit=mm
